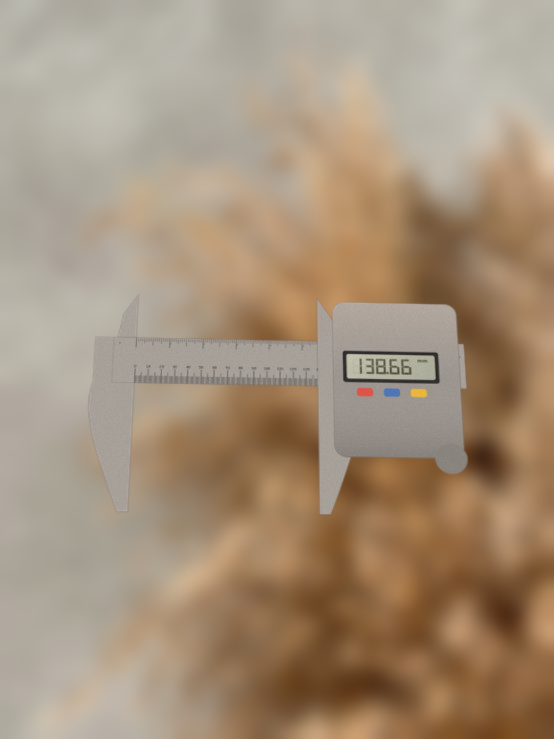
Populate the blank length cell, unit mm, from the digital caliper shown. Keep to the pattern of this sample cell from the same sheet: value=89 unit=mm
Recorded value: value=138.66 unit=mm
